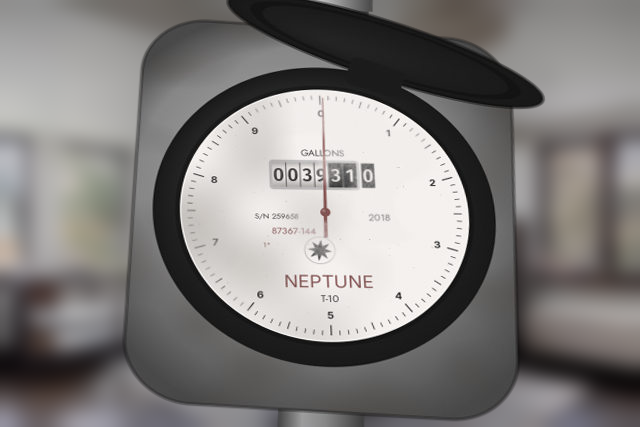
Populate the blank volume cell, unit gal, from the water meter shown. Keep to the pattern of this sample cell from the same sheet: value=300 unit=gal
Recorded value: value=39310.0 unit=gal
